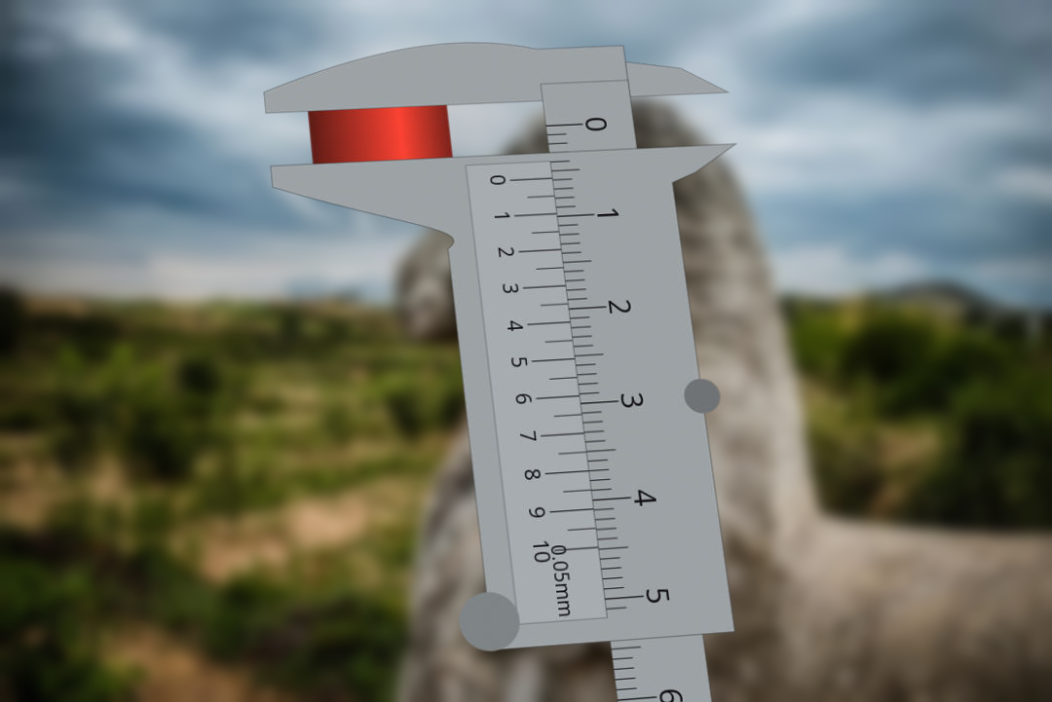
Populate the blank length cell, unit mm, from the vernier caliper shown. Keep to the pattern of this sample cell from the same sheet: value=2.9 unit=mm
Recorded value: value=5.8 unit=mm
